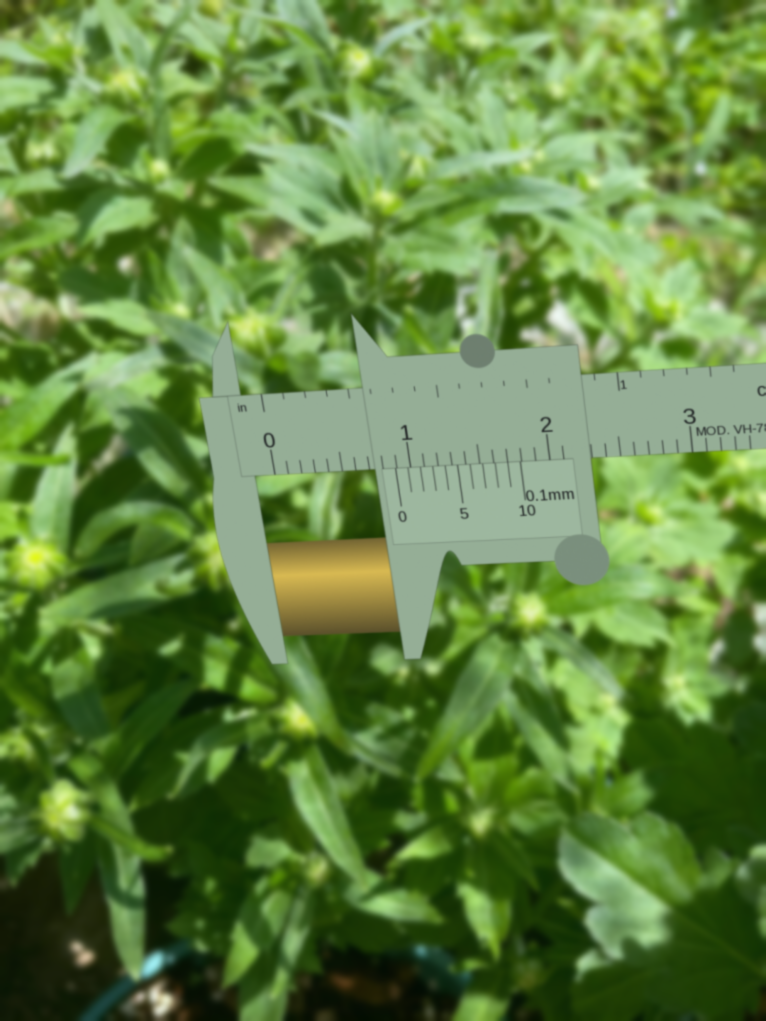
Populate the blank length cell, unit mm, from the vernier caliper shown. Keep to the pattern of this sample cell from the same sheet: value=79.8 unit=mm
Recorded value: value=8.9 unit=mm
